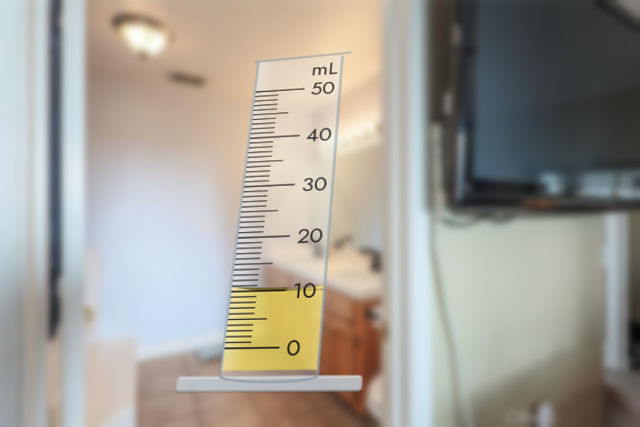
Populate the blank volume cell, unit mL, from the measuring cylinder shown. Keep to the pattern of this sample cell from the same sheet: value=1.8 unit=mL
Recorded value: value=10 unit=mL
